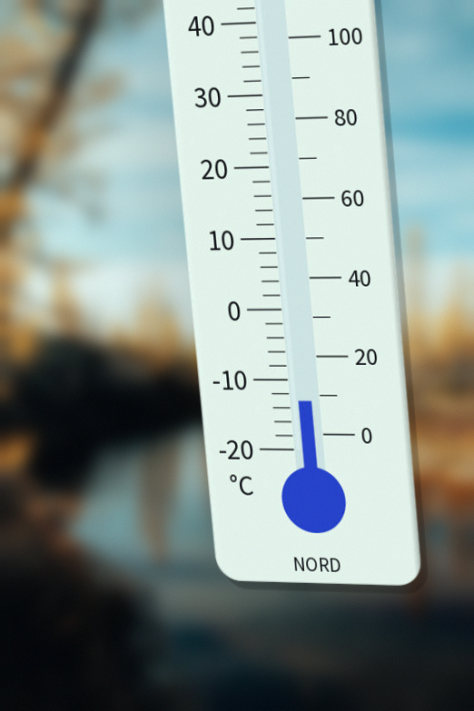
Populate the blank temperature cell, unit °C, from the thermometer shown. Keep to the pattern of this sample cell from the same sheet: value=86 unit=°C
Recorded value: value=-13 unit=°C
